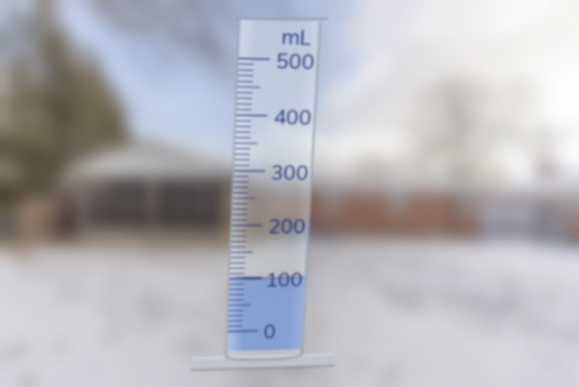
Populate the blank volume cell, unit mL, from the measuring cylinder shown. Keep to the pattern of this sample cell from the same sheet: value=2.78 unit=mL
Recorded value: value=100 unit=mL
